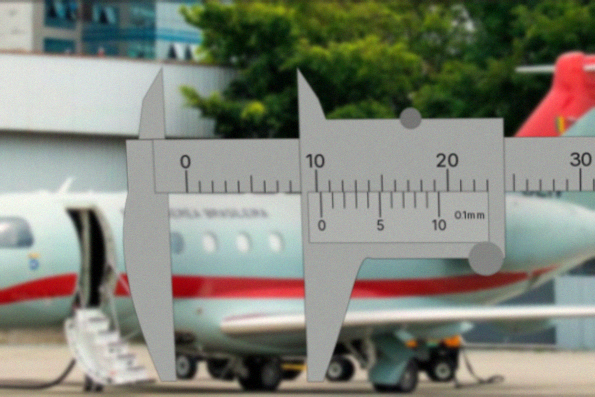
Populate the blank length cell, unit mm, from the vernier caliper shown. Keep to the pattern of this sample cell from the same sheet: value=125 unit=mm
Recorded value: value=10.3 unit=mm
